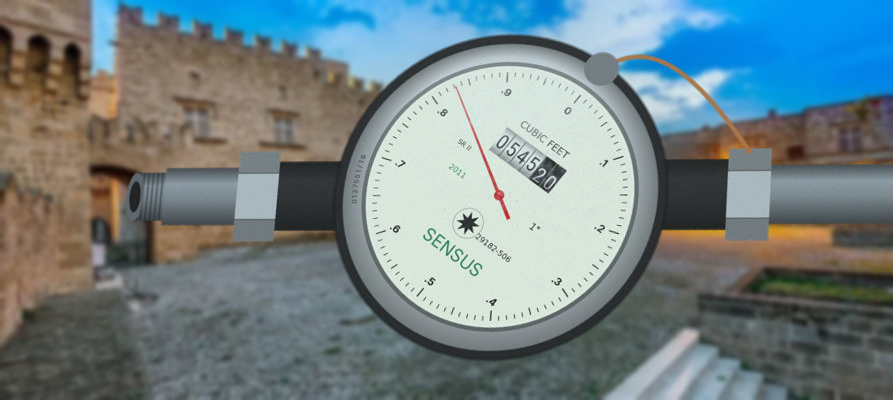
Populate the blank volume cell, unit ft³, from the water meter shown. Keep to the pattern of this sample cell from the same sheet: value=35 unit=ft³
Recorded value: value=54519.83 unit=ft³
